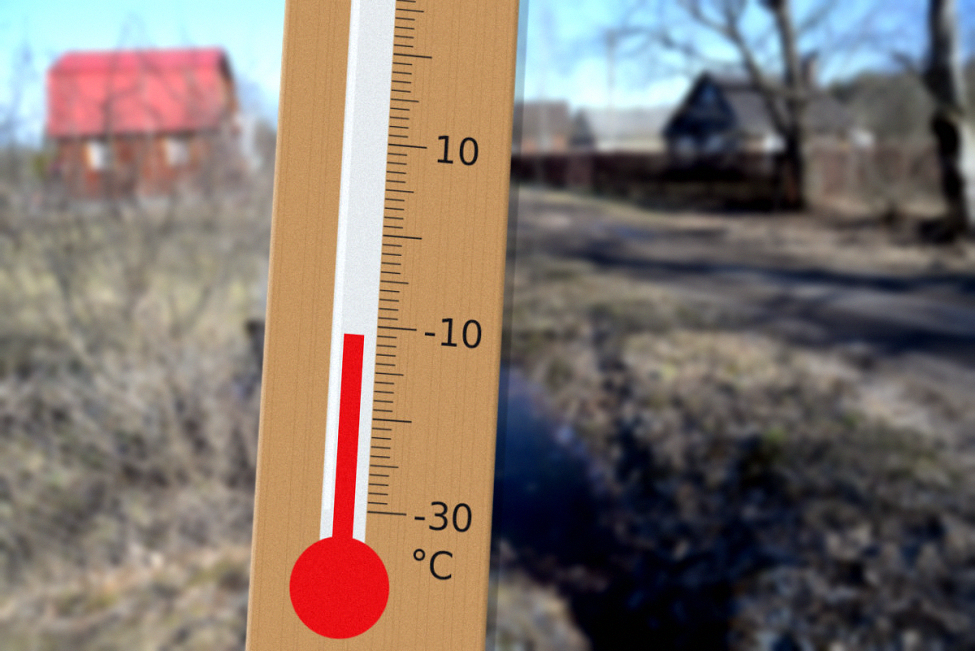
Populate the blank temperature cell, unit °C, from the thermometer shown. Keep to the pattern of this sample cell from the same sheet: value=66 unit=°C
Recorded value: value=-11 unit=°C
